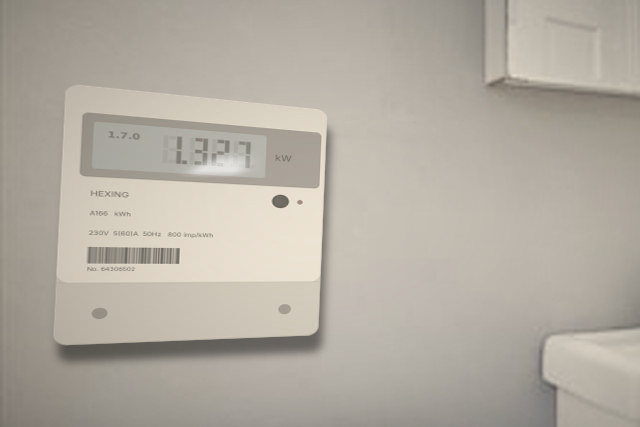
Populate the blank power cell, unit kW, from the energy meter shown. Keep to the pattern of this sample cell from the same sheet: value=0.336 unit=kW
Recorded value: value=1.327 unit=kW
